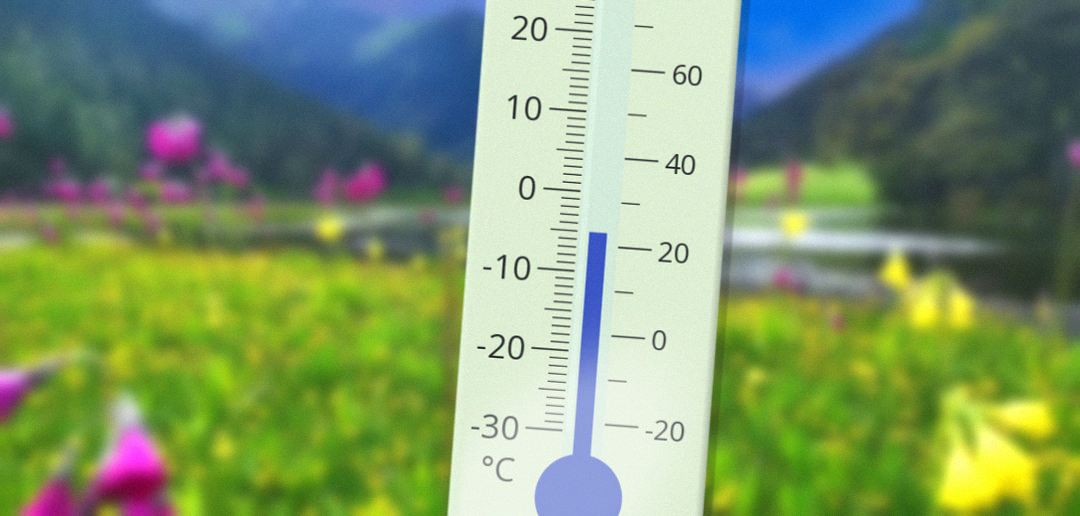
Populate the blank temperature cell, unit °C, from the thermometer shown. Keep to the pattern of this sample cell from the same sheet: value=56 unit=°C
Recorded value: value=-5 unit=°C
